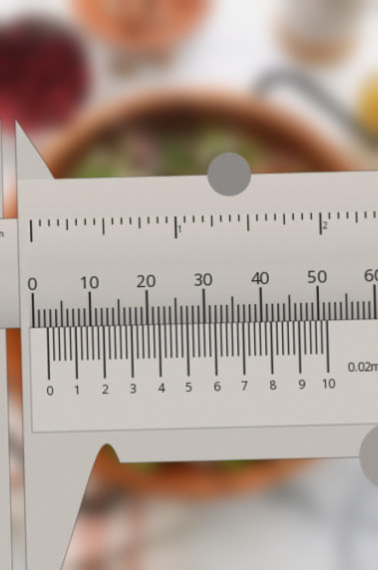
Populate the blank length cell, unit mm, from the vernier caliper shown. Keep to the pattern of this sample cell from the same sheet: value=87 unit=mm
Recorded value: value=2.5 unit=mm
